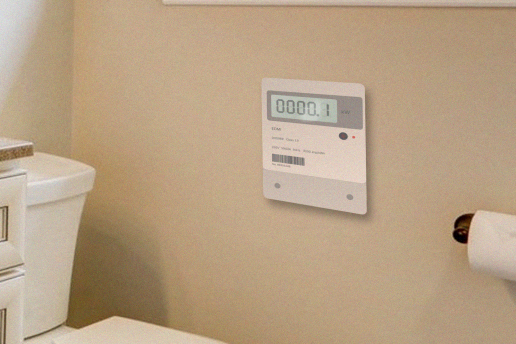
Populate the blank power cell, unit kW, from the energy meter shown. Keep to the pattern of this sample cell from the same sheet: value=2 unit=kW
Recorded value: value=0.1 unit=kW
